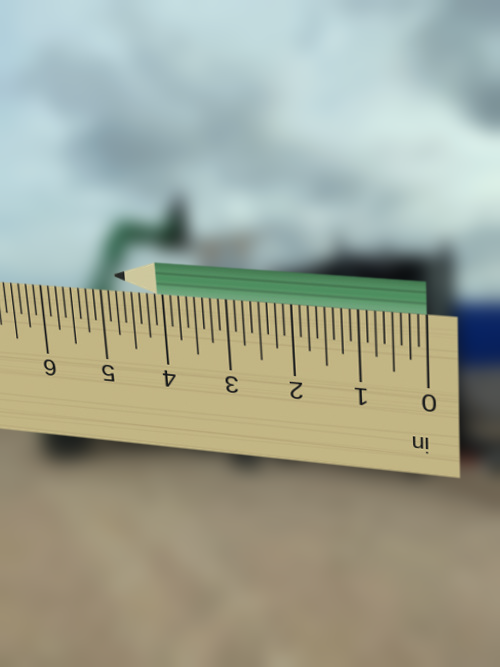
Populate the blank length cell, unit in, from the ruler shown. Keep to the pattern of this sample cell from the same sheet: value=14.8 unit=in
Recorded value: value=4.75 unit=in
